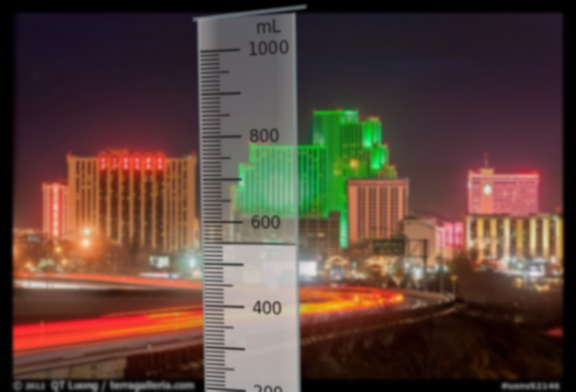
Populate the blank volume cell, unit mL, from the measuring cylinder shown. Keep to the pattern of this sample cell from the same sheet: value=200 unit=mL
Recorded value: value=550 unit=mL
